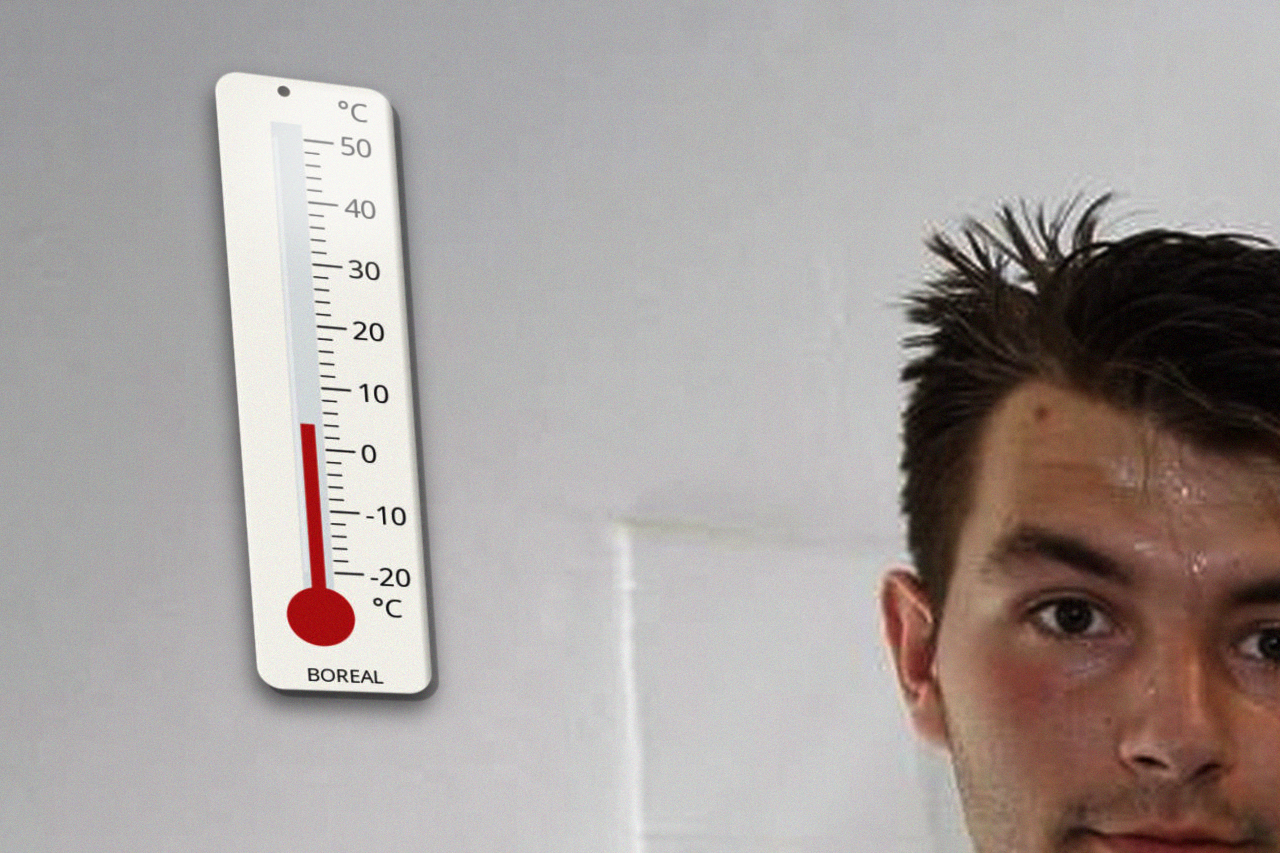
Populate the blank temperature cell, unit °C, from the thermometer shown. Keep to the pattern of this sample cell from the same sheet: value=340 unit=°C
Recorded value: value=4 unit=°C
